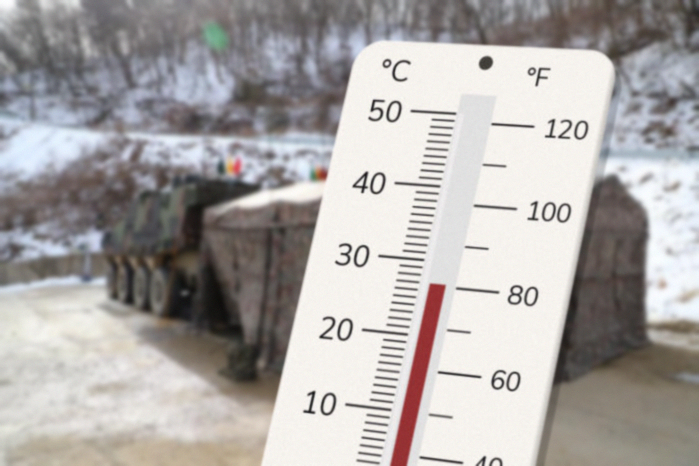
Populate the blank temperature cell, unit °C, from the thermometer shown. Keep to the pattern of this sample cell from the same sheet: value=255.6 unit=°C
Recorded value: value=27 unit=°C
